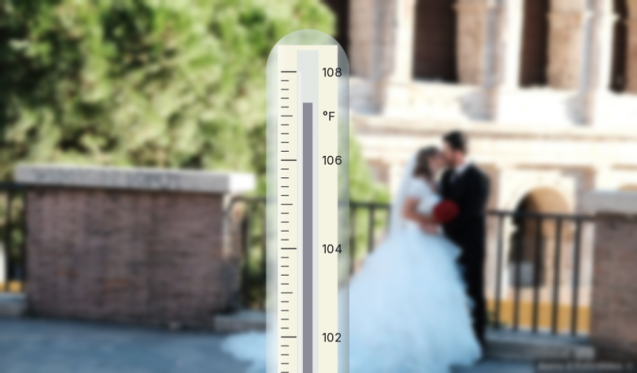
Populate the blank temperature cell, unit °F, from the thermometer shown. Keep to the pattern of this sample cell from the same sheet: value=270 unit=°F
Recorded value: value=107.3 unit=°F
